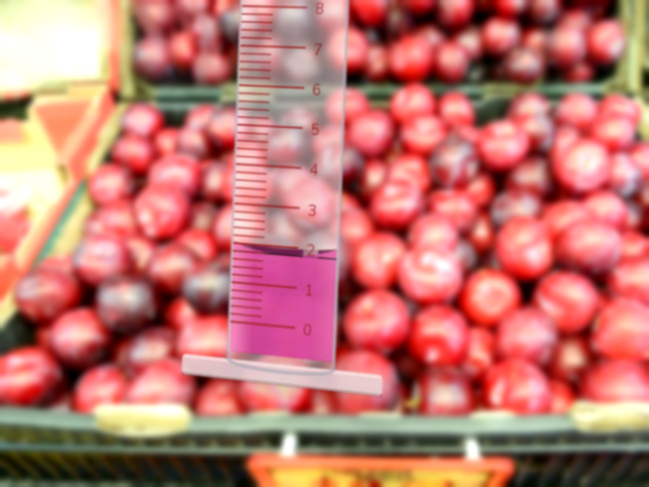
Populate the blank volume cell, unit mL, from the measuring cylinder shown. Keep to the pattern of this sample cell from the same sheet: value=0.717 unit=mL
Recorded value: value=1.8 unit=mL
